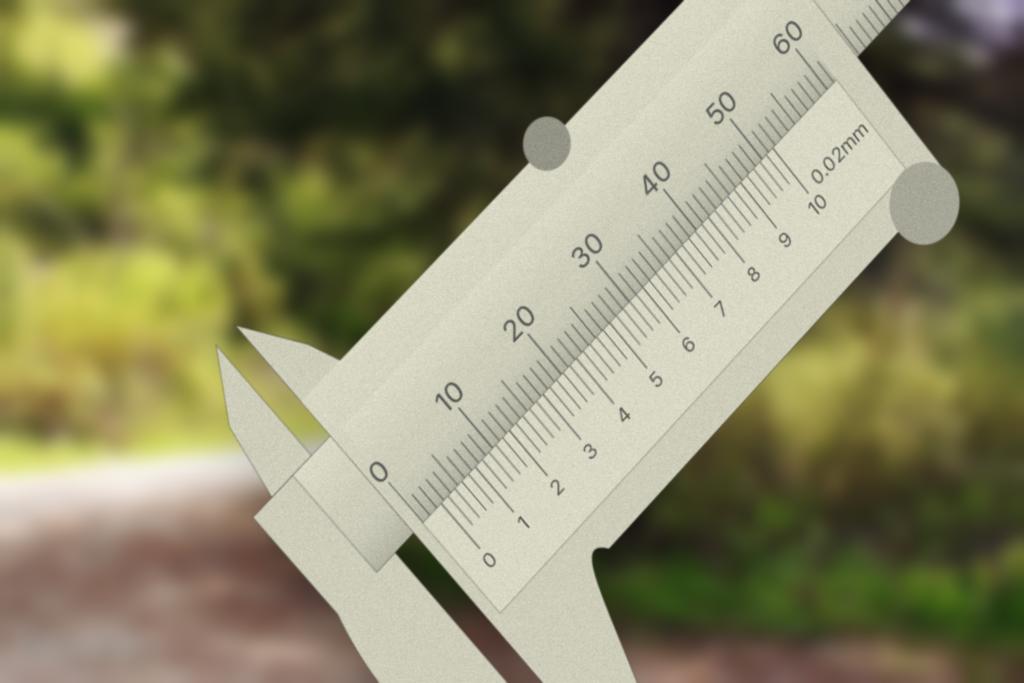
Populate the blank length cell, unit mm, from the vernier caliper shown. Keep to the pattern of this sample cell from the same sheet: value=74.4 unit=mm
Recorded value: value=2.6 unit=mm
